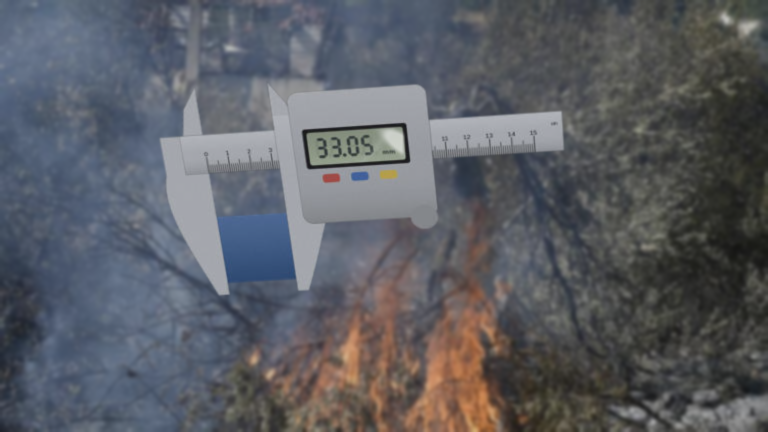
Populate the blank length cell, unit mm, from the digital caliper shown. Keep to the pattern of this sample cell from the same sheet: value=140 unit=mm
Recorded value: value=33.05 unit=mm
